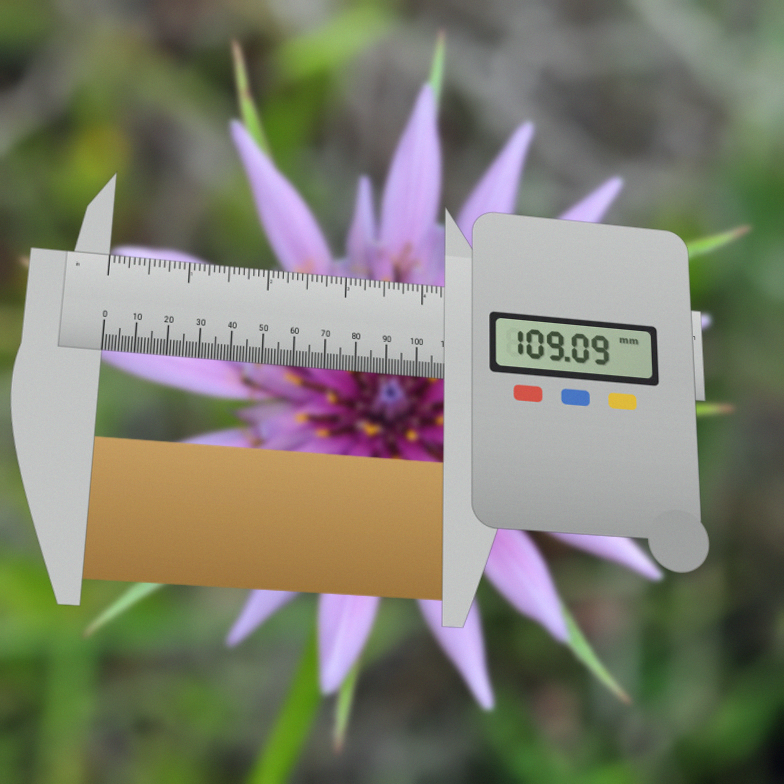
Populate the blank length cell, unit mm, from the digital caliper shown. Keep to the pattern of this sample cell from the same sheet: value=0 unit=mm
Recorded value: value=109.09 unit=mm
